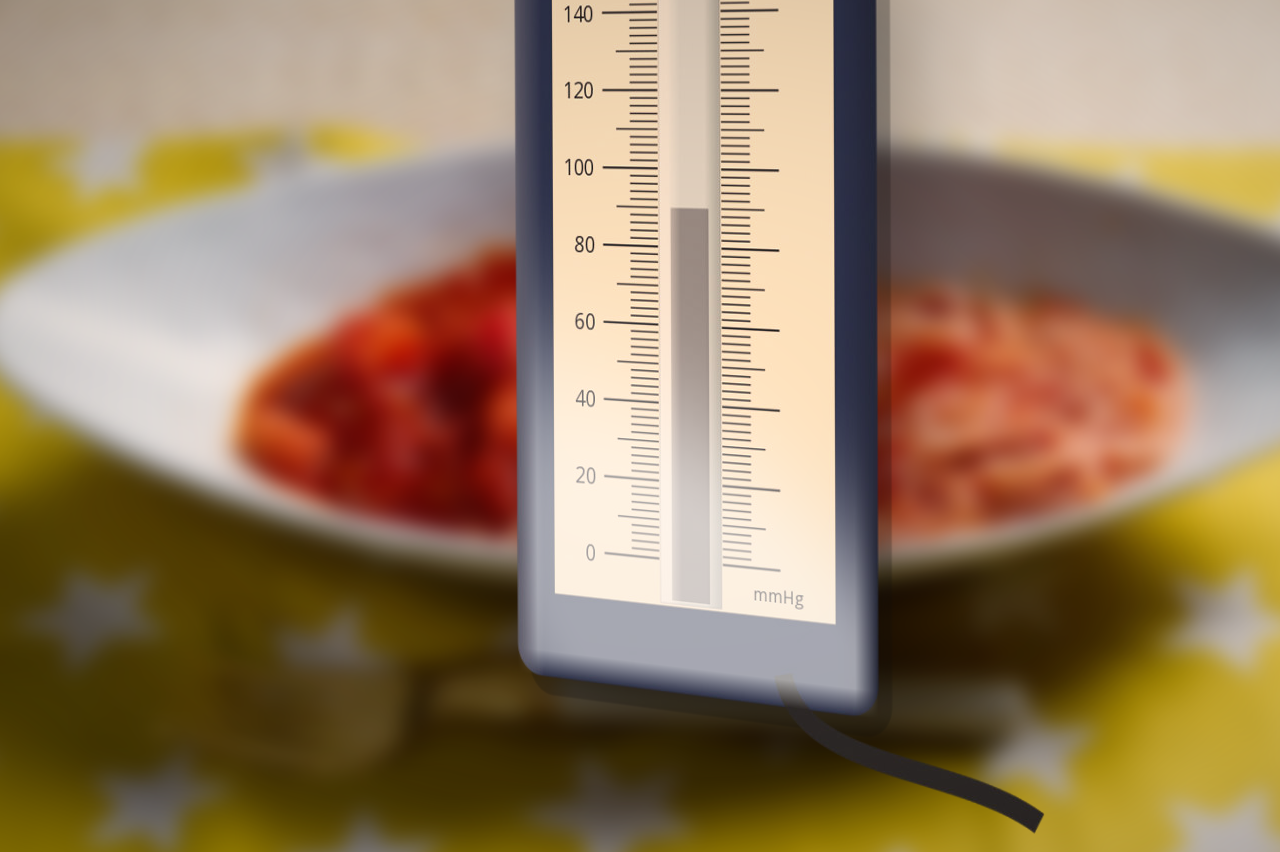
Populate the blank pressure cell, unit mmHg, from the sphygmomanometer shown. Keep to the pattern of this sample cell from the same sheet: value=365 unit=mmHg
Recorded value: value=90 unit=mmHg
